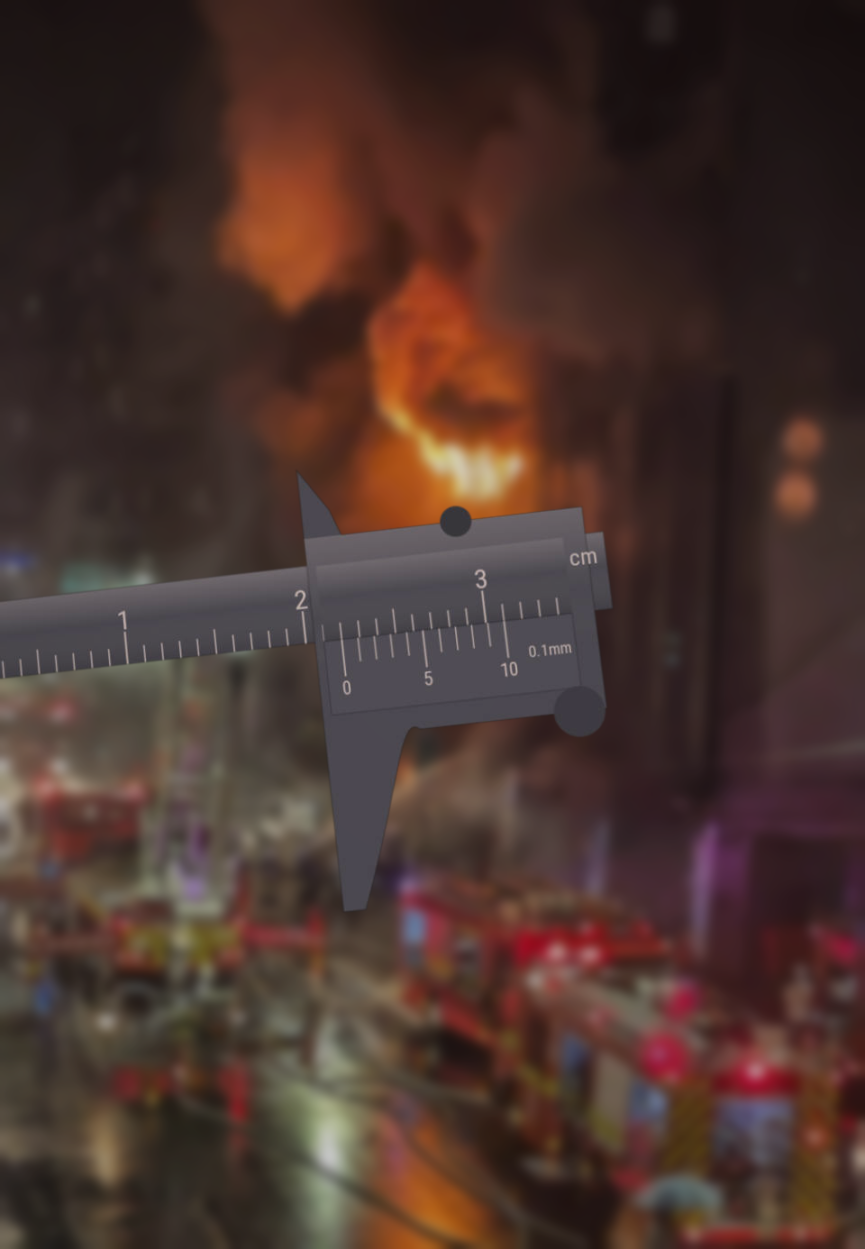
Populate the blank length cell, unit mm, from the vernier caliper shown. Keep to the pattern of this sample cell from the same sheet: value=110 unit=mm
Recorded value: value=22.0 unit=mm
